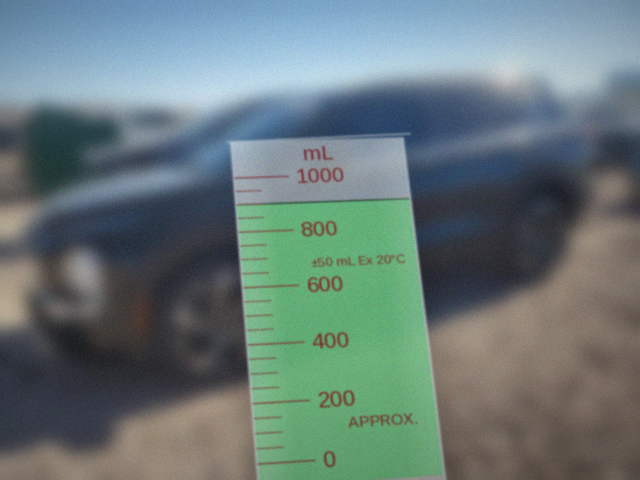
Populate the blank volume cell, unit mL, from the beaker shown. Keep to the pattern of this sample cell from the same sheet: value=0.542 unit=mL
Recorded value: value=900 unit=mL
